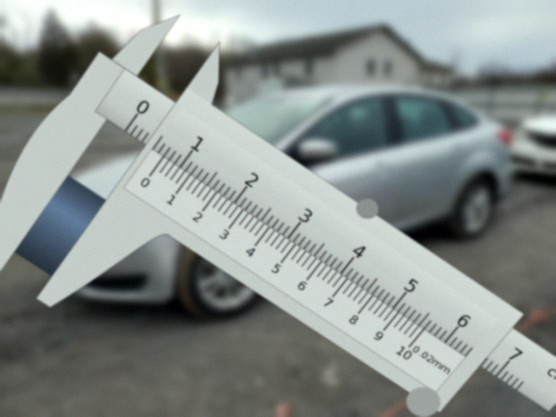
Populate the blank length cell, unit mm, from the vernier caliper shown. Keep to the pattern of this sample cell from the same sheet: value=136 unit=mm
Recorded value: value=7.0 unit=mm
